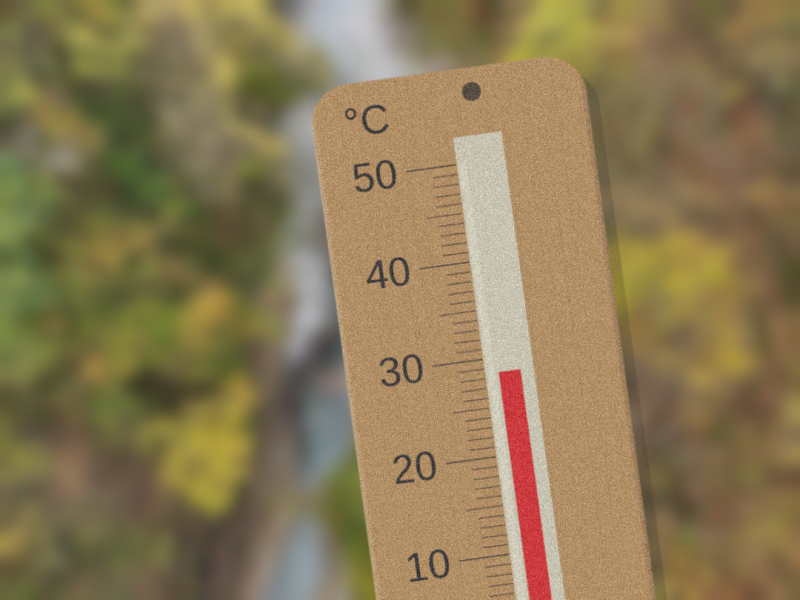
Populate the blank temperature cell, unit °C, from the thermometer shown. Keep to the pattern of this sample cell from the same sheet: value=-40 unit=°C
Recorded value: value=28.5 unit=°C
